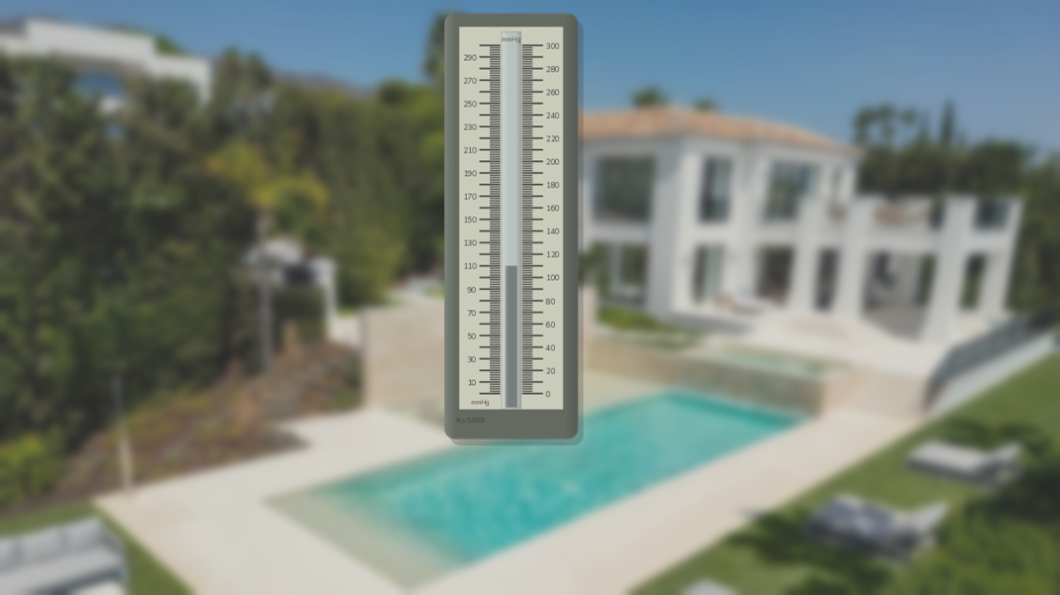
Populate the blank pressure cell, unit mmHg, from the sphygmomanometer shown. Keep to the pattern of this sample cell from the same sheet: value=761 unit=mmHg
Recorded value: value=110 unit=mmHg
